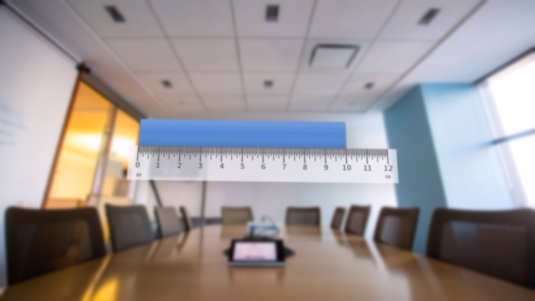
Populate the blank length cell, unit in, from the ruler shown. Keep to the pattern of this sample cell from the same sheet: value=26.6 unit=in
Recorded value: value=10 unit=in
